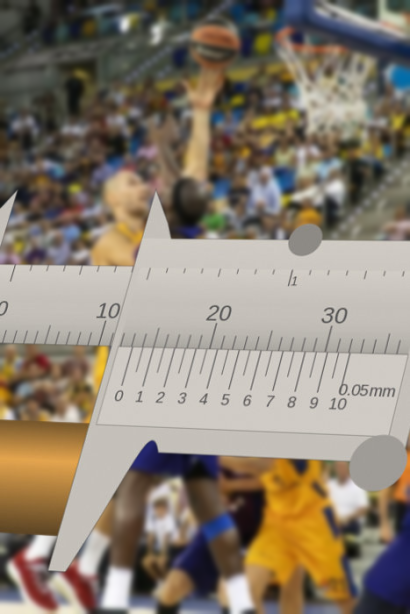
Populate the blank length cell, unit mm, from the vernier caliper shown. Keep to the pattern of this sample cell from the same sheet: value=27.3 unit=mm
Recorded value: value=13.1 unit=mm
